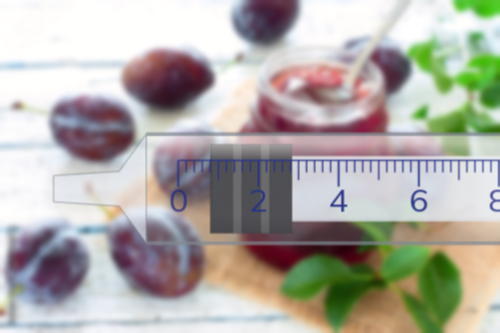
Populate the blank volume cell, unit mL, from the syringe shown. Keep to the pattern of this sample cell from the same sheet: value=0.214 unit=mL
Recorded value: value=0.8 unit=mL
